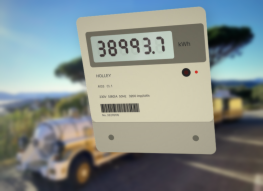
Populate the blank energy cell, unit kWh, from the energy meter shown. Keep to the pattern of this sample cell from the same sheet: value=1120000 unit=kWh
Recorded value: value=38993.7 unit=kWh
